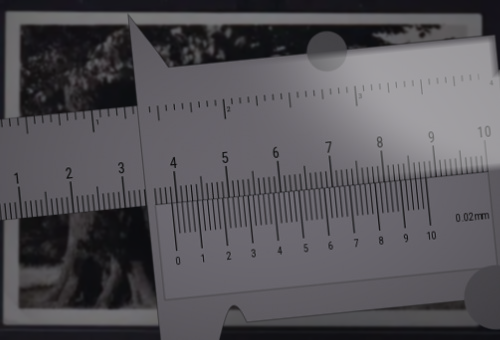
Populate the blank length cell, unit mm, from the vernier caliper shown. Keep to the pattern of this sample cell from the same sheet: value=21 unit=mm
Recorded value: value=39.0 unit=mm
